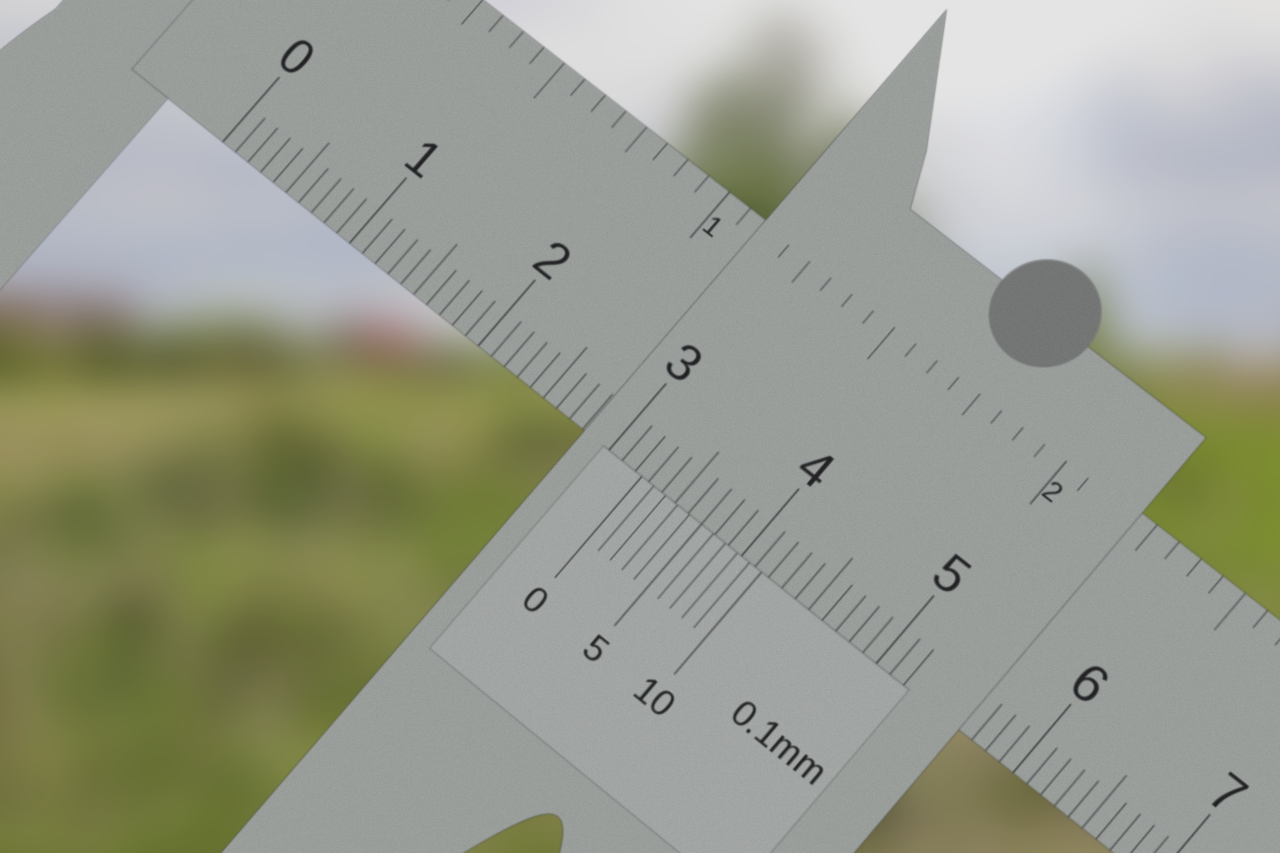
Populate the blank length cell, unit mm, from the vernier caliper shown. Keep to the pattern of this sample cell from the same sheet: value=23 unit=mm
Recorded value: value=32.5 unit=mm
